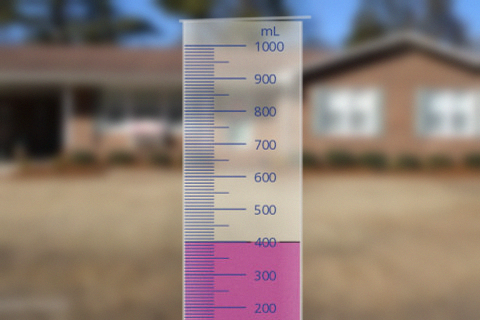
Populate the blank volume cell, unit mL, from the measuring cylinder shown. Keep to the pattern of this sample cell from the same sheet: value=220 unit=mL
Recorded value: value=400 unit=mL
